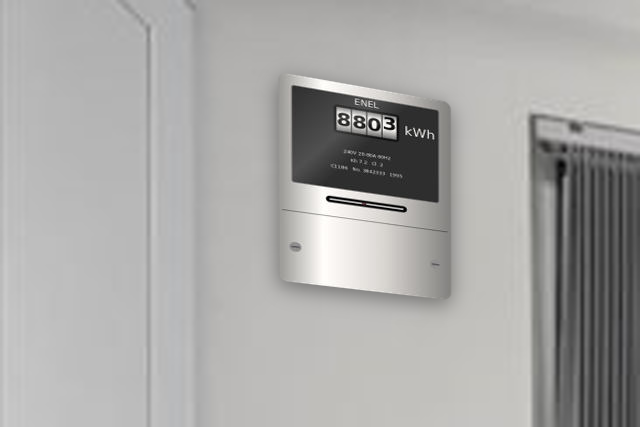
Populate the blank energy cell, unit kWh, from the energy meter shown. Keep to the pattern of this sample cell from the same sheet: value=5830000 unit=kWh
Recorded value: value=8803 unit=kWh
